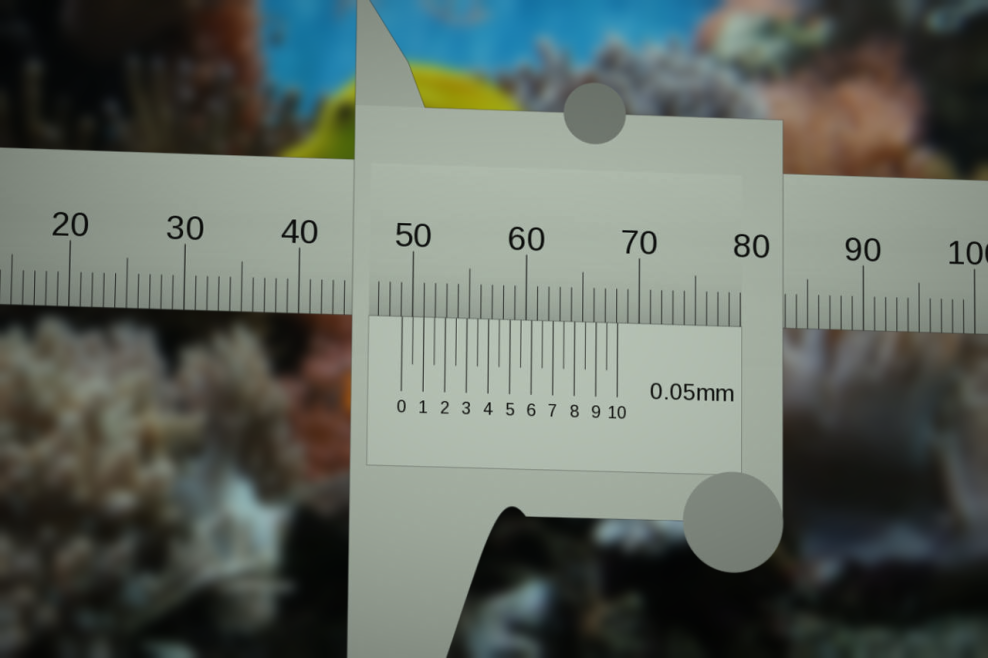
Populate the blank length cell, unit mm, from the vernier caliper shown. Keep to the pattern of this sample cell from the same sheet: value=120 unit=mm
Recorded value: value=49.1 unit=mm
